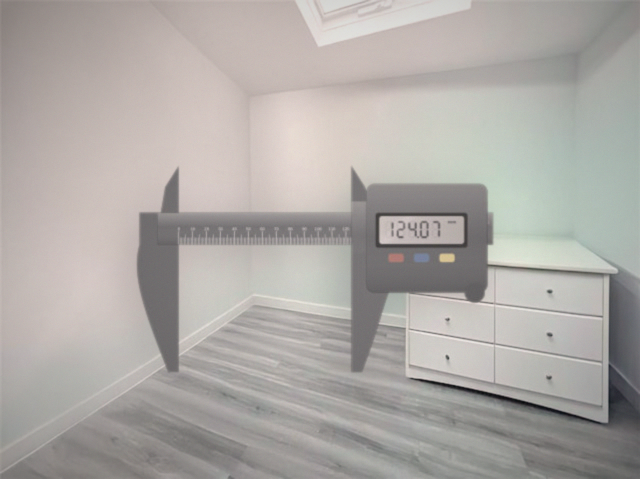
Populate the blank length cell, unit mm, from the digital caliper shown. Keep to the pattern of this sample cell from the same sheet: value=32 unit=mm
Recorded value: value=124.07 unit=mm
